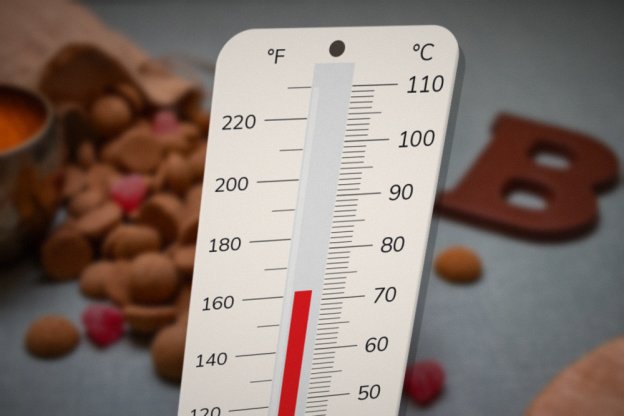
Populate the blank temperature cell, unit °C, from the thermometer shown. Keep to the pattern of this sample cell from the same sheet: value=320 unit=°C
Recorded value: value=72 unit=°C
